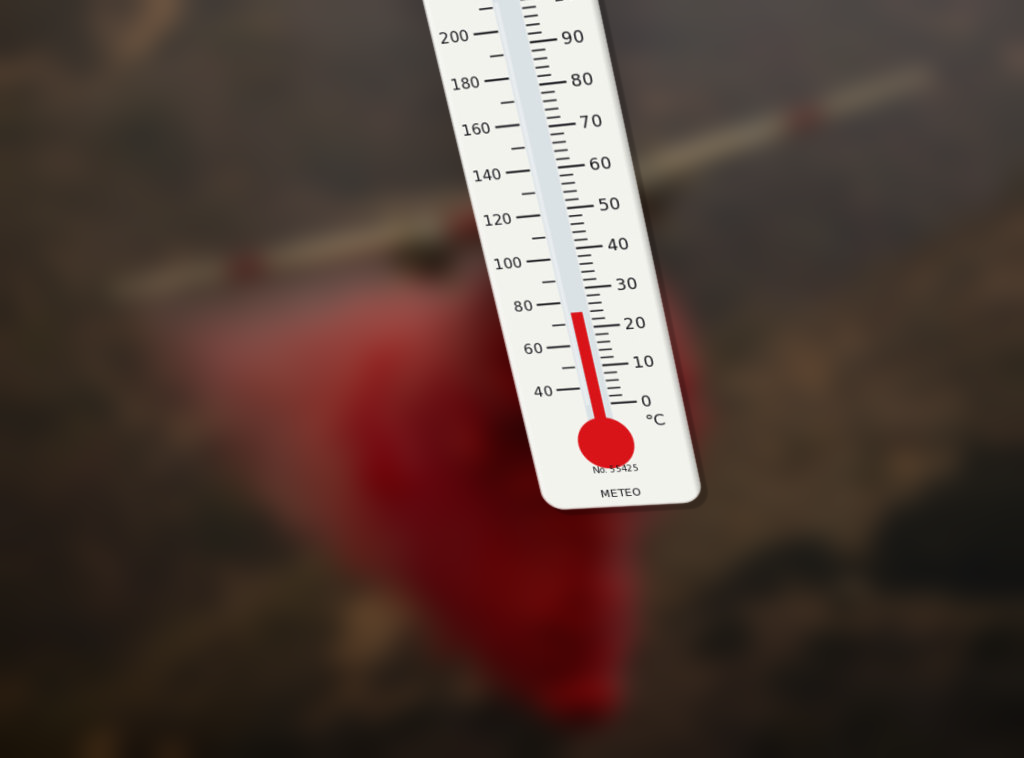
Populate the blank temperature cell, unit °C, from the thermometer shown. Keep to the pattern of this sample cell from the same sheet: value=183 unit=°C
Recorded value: value=24 unit=°C
